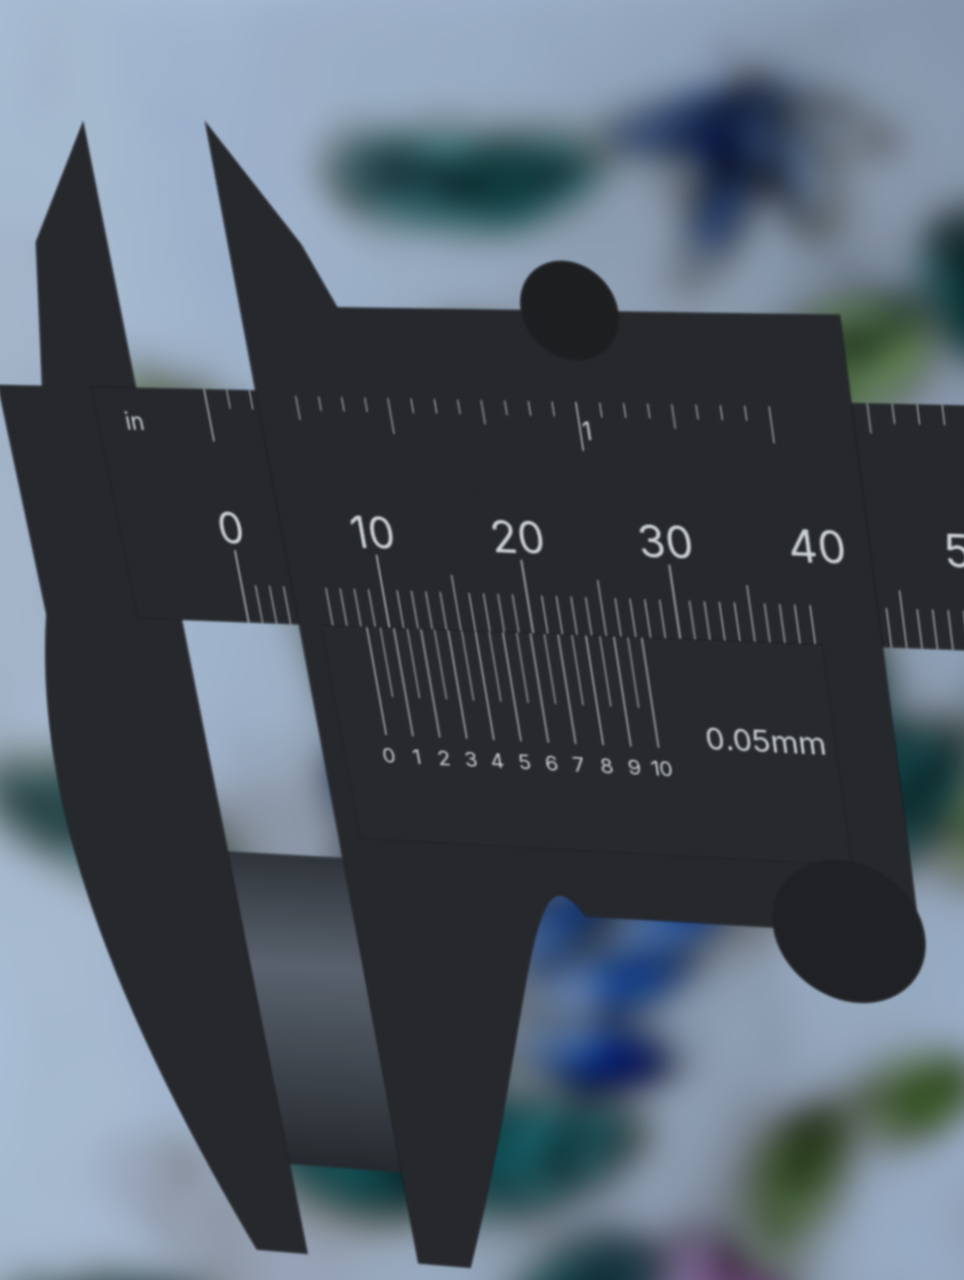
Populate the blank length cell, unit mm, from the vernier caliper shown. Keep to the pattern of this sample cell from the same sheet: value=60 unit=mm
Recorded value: value=8.4 unit=mm
